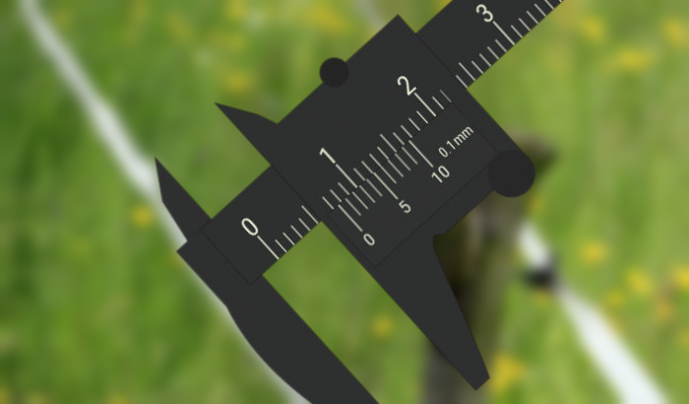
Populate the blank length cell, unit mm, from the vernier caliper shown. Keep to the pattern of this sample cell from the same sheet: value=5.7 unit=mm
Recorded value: value=7.6 unit=mm
